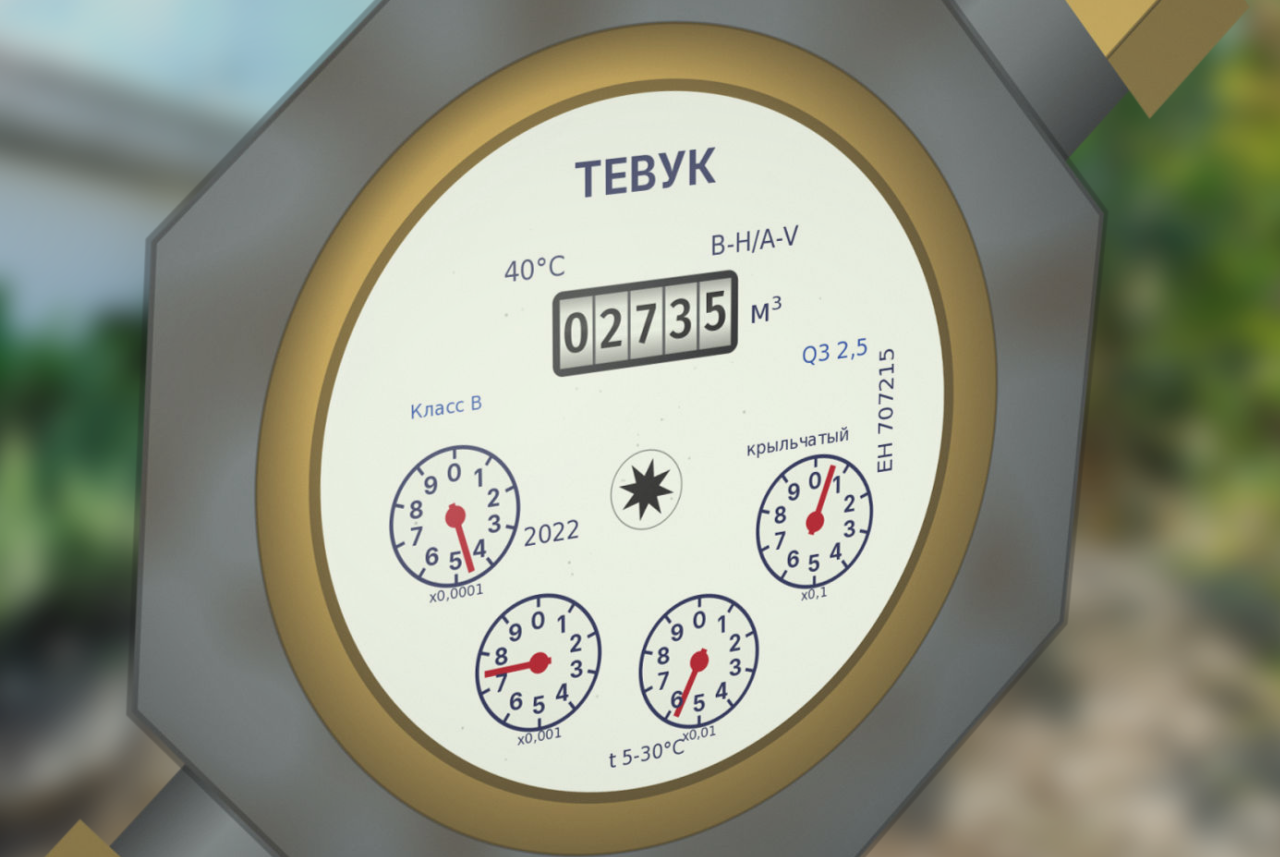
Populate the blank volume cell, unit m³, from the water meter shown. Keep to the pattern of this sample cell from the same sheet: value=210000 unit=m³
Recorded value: value=2735.0574 unit=m³
